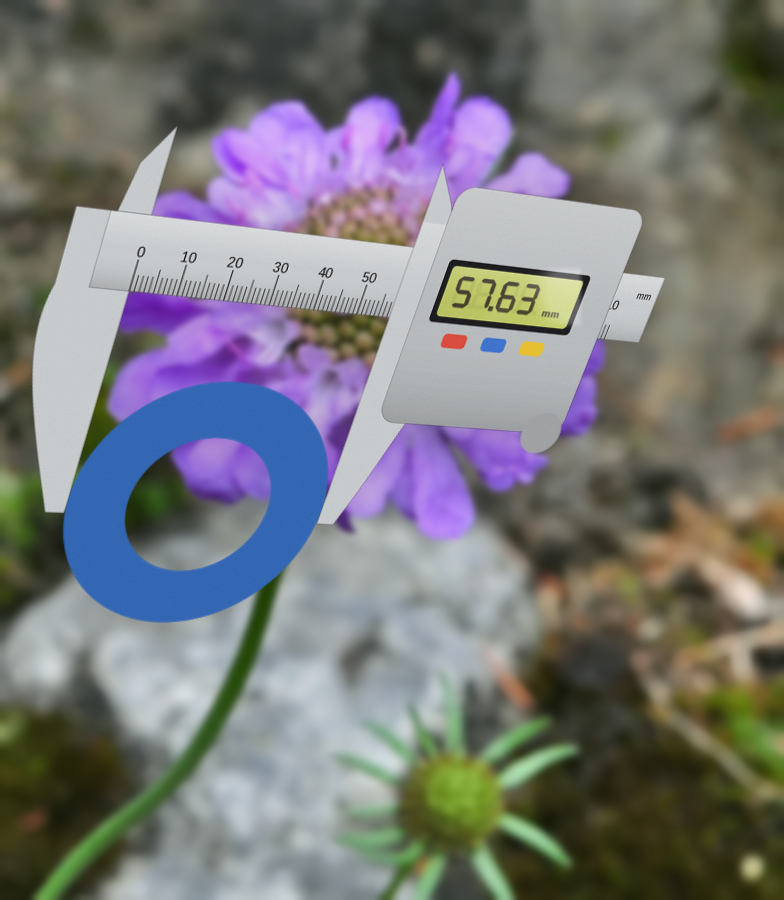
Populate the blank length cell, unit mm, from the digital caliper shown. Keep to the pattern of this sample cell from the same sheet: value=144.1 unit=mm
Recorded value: value=57.63 unit=mm
